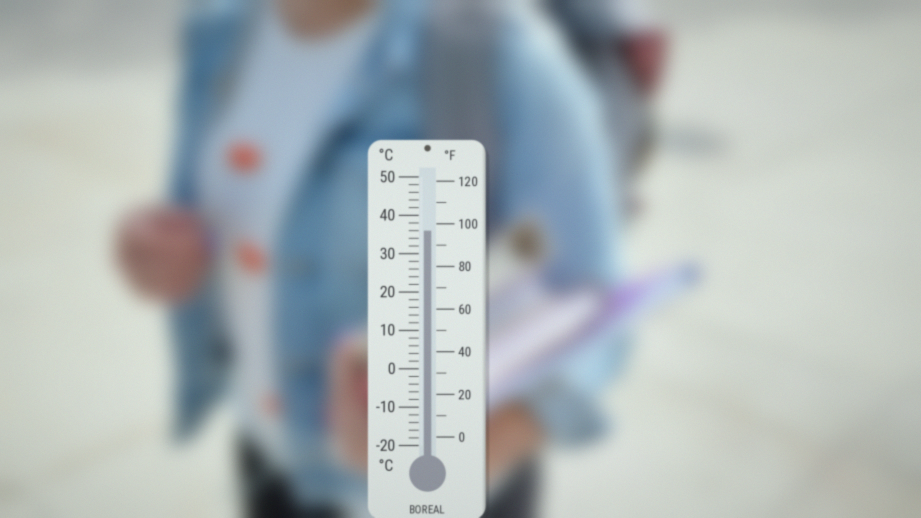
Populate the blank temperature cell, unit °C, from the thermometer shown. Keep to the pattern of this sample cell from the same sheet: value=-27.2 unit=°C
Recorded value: value=36 unit=°C
